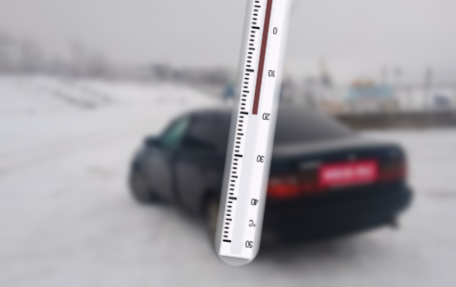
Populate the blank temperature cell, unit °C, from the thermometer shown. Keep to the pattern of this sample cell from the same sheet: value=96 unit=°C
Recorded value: value=20 unit=°C
